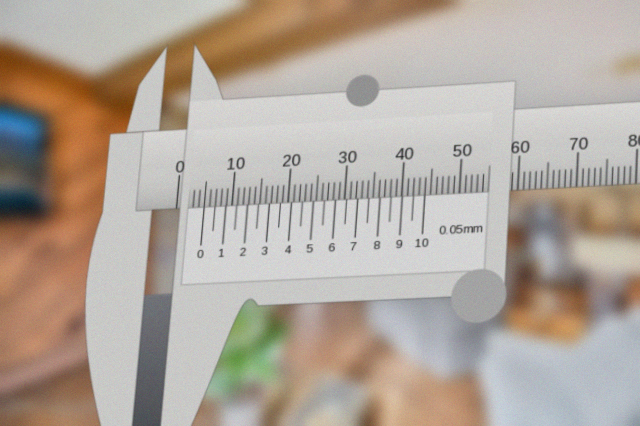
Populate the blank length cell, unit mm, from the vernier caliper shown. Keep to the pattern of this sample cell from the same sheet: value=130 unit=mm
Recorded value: value=5.0 unit=mm
